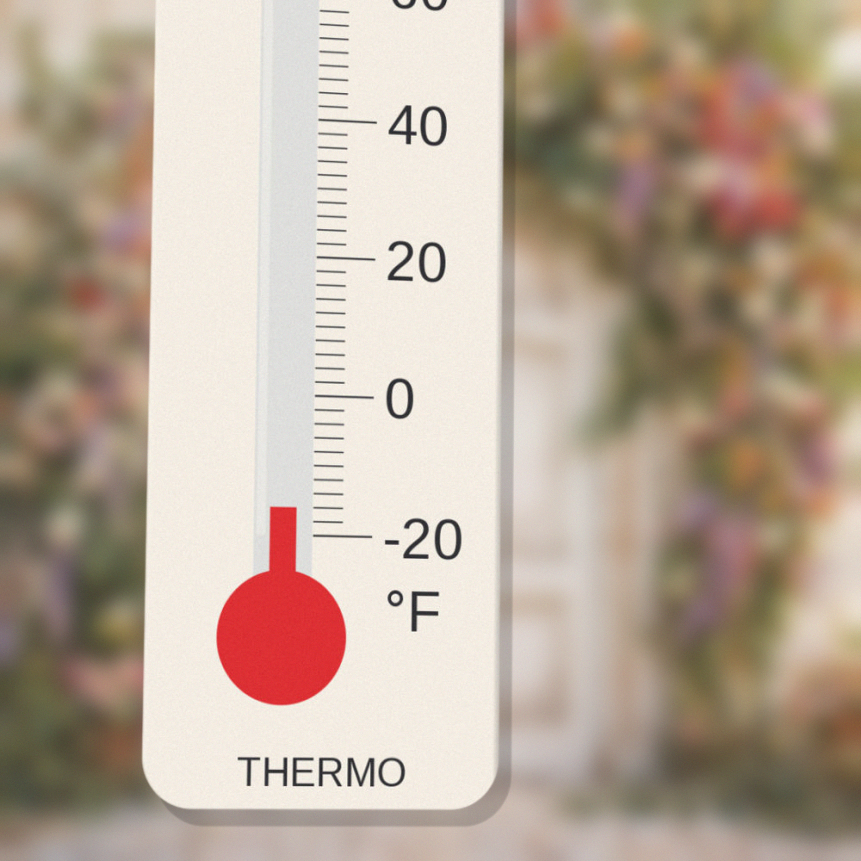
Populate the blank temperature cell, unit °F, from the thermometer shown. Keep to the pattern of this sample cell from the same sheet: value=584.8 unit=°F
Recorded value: value=-16 unit=°F
